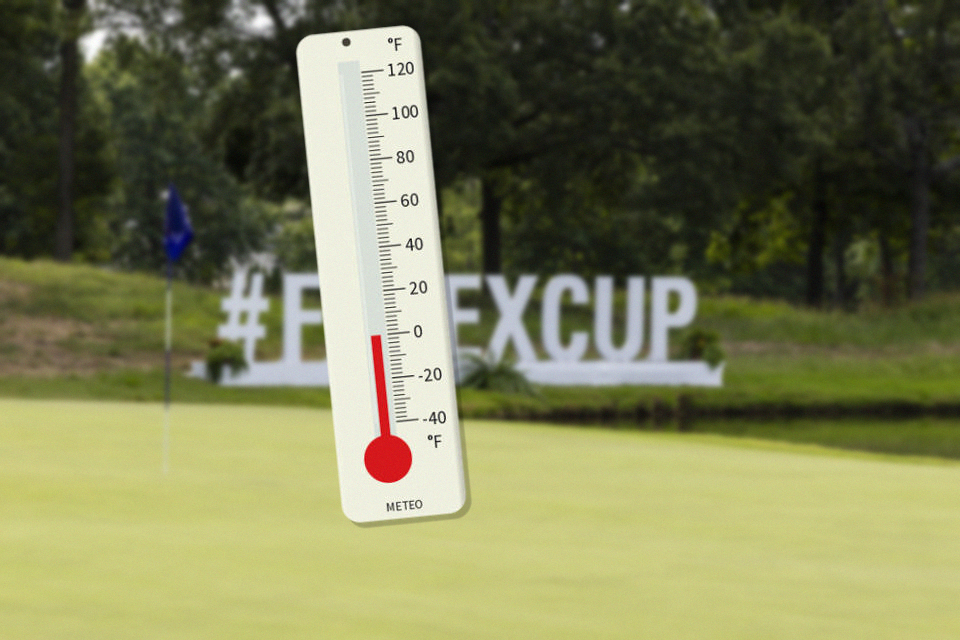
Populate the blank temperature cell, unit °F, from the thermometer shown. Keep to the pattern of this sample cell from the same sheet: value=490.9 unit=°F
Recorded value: value=0 unit=°F
